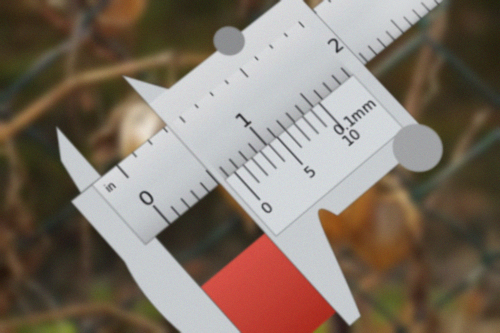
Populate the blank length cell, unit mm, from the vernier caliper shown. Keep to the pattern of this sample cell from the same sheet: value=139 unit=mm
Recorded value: value=6.6 unit=mm
